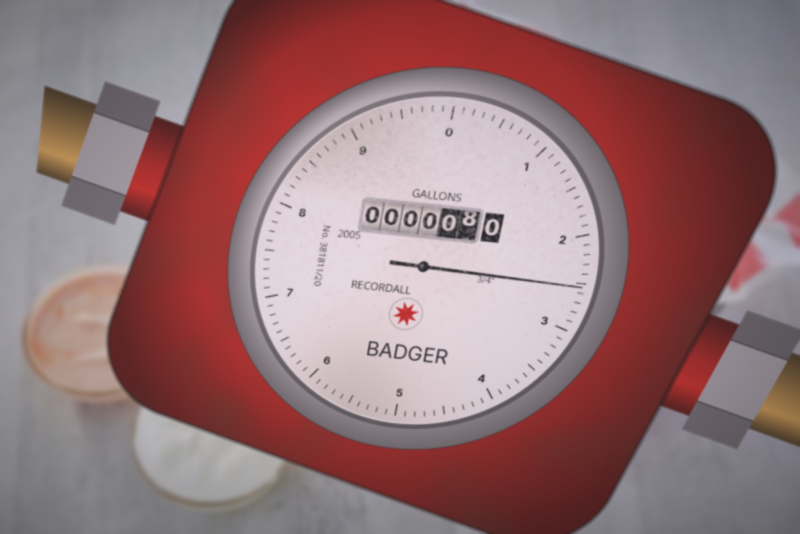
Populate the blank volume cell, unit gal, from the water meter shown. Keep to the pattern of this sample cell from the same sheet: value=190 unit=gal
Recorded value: value=82.5 unit=gal
